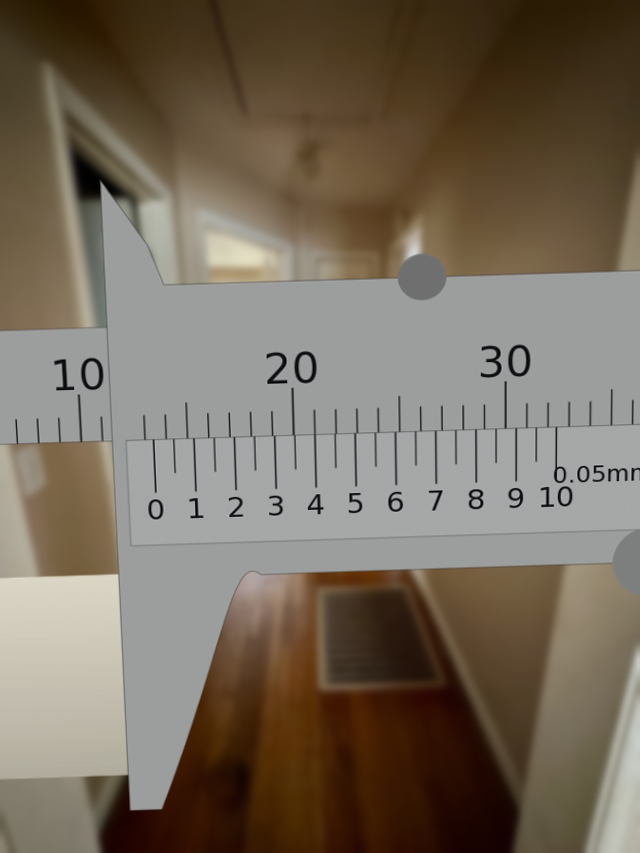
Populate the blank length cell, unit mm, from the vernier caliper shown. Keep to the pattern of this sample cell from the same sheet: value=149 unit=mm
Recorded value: value=13.4 unit=mm
